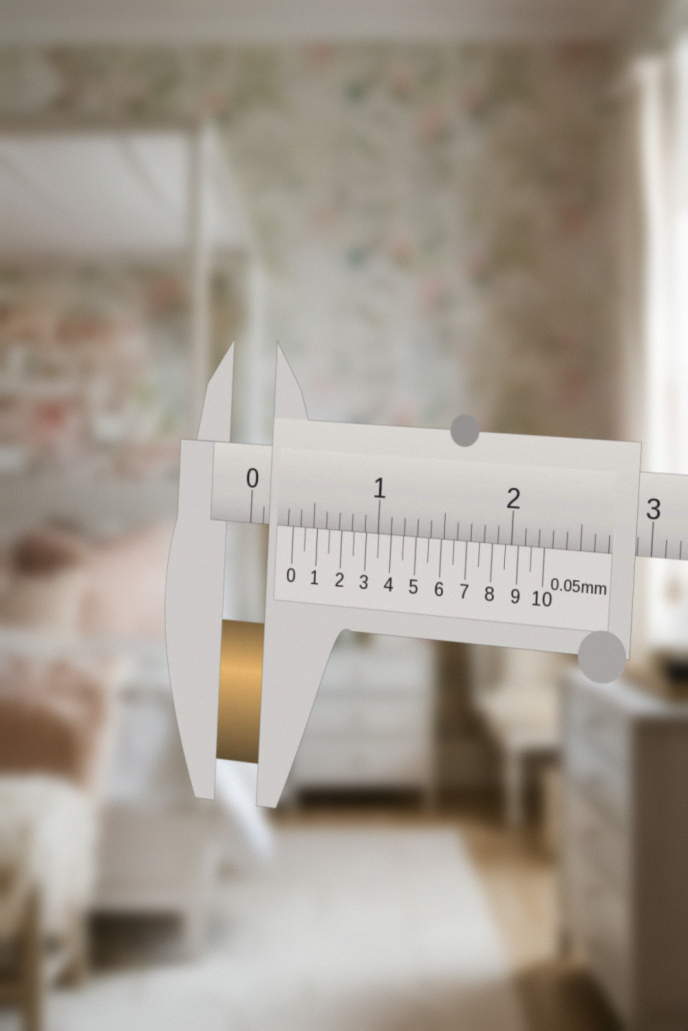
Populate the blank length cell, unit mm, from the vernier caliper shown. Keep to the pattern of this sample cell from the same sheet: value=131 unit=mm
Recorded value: value=3.4 unit=mm
